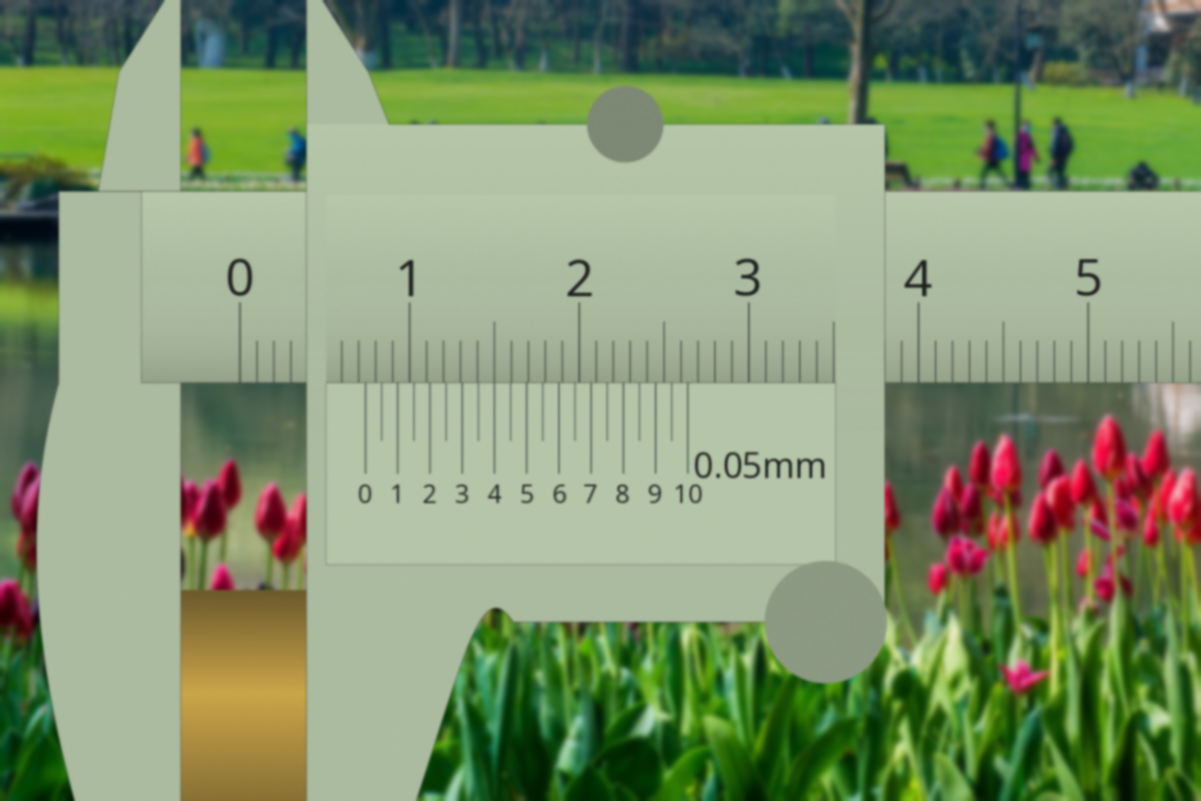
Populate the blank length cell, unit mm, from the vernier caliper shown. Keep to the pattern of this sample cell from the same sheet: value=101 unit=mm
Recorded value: value=7.4 unit=mm
